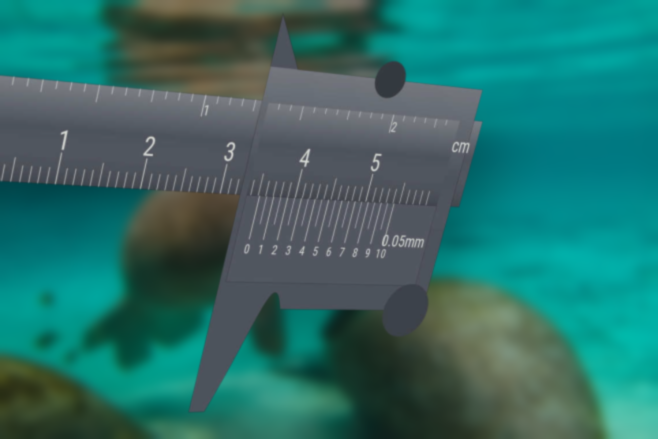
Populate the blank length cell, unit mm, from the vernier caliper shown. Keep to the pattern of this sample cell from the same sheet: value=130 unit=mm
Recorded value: value=35.2 unit=mm
